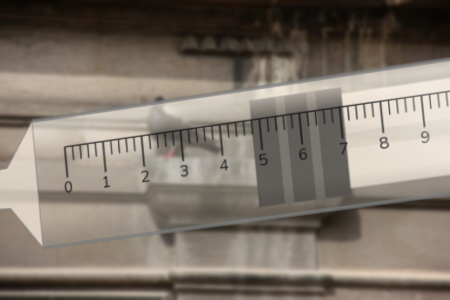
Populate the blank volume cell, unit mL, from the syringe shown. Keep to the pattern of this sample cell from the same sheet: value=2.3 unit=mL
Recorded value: value=4.8 unit=mL
